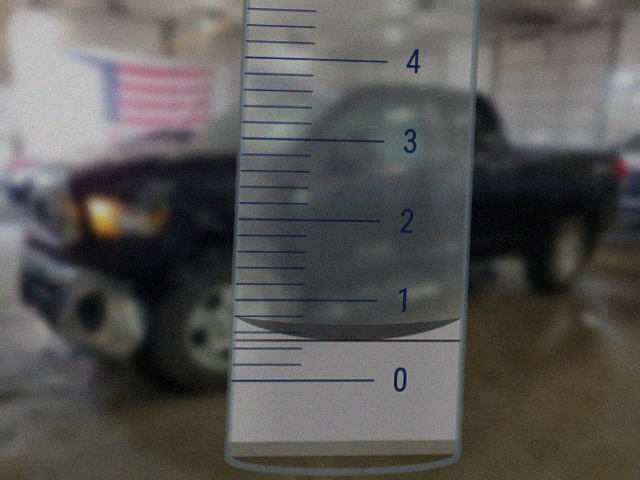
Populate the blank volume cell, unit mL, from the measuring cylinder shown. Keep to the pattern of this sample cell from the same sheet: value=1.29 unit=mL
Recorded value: value=0.5 unit=mL
